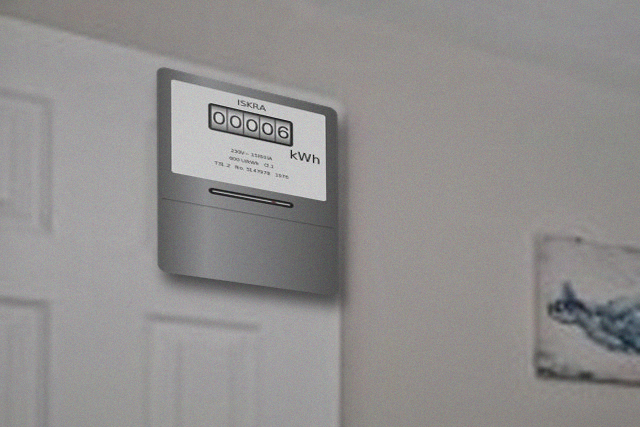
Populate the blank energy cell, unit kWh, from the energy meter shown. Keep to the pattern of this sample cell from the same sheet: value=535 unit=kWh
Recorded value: value=6 unit=kWh
